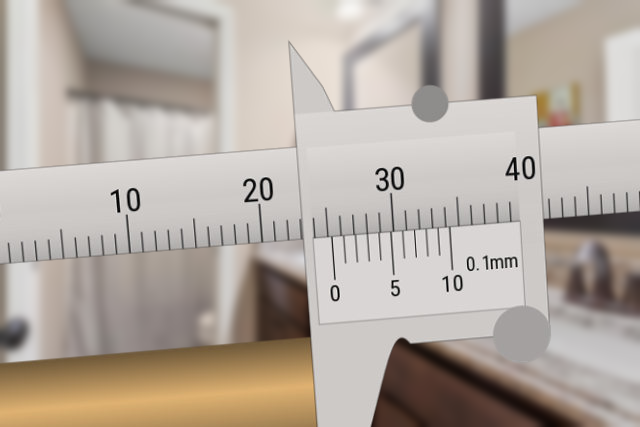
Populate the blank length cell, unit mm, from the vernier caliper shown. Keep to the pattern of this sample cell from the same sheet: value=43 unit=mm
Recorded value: value=25.3 unit=mm
